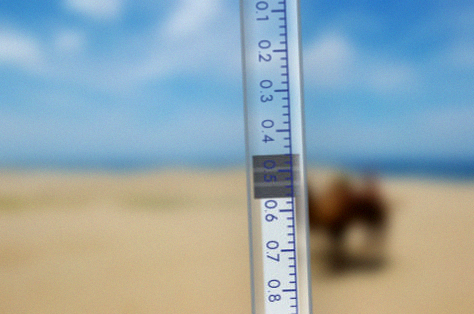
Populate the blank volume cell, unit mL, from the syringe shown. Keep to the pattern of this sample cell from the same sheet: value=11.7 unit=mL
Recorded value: value=0.46 unit=mL
